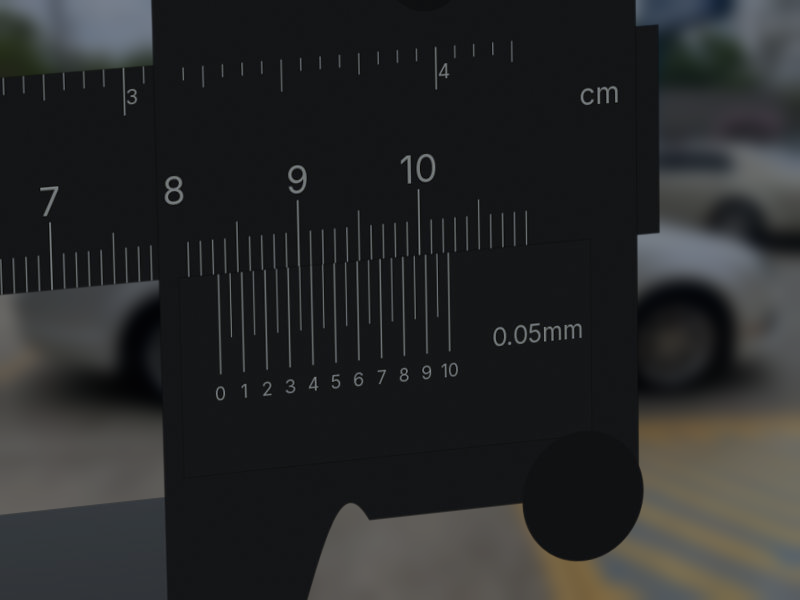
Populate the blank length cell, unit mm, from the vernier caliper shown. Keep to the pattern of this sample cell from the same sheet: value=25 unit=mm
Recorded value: value=83.4 unit=mm
